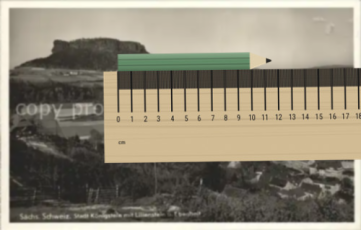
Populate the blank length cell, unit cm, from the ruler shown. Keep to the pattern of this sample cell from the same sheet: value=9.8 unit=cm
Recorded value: value=11.5 unit=cm
